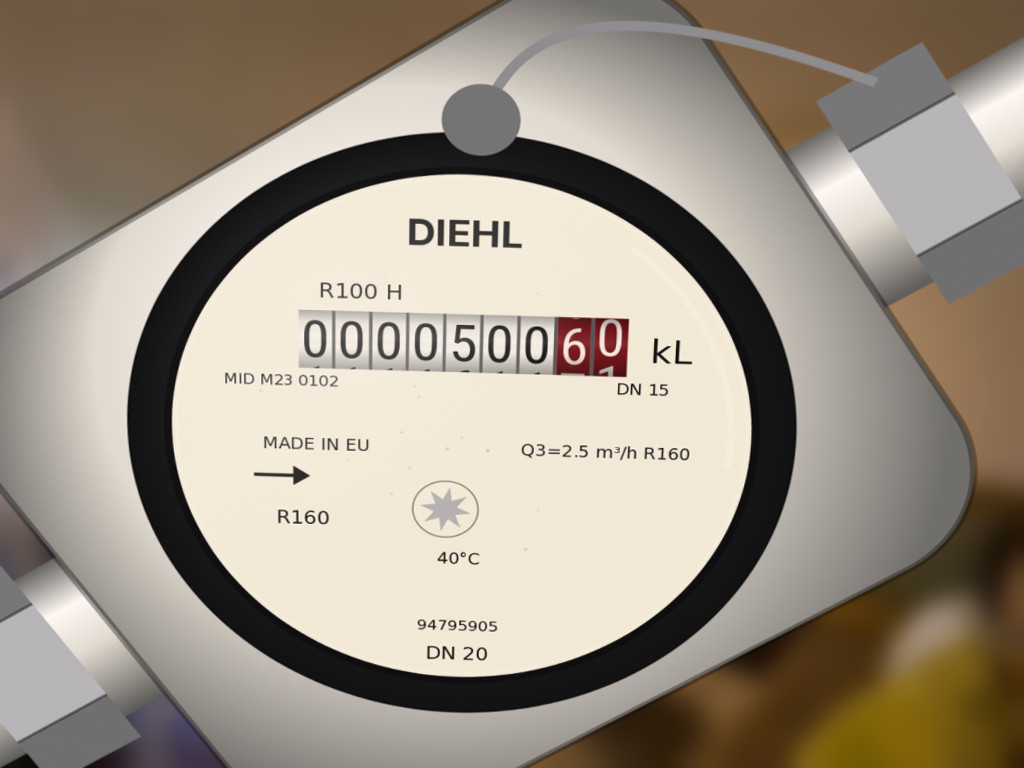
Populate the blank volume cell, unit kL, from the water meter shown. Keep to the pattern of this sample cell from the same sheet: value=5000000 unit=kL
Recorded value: value=500.60 unit=kL
